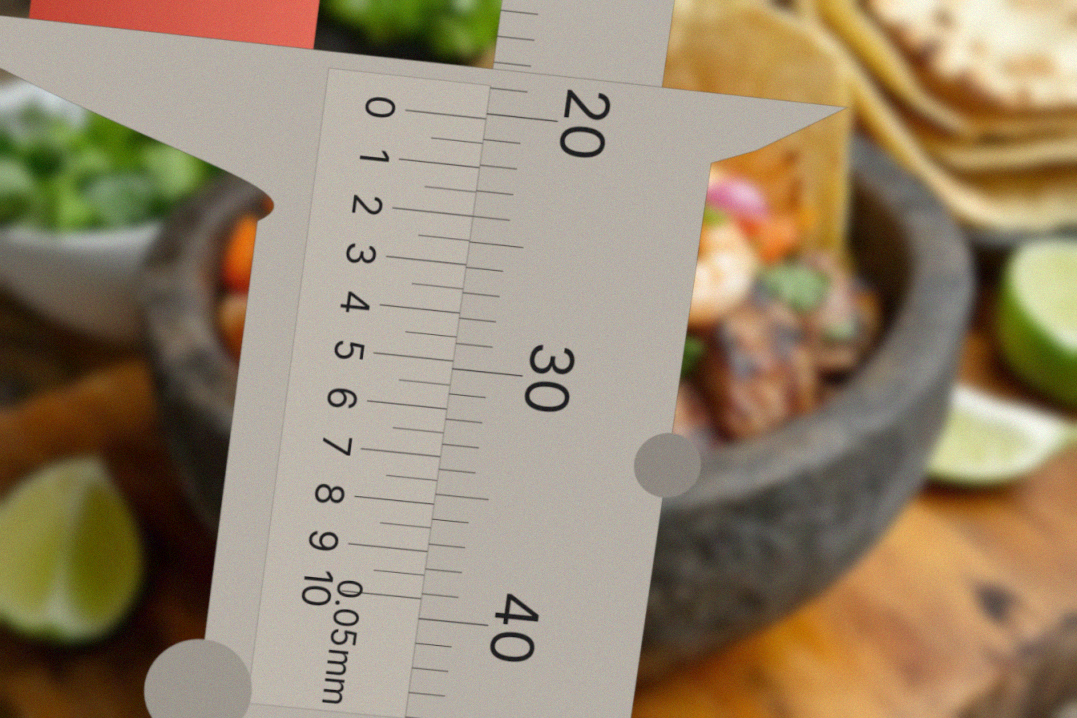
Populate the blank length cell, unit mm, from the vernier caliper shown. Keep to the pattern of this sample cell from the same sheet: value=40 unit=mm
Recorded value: value=20.20 unit=mm
